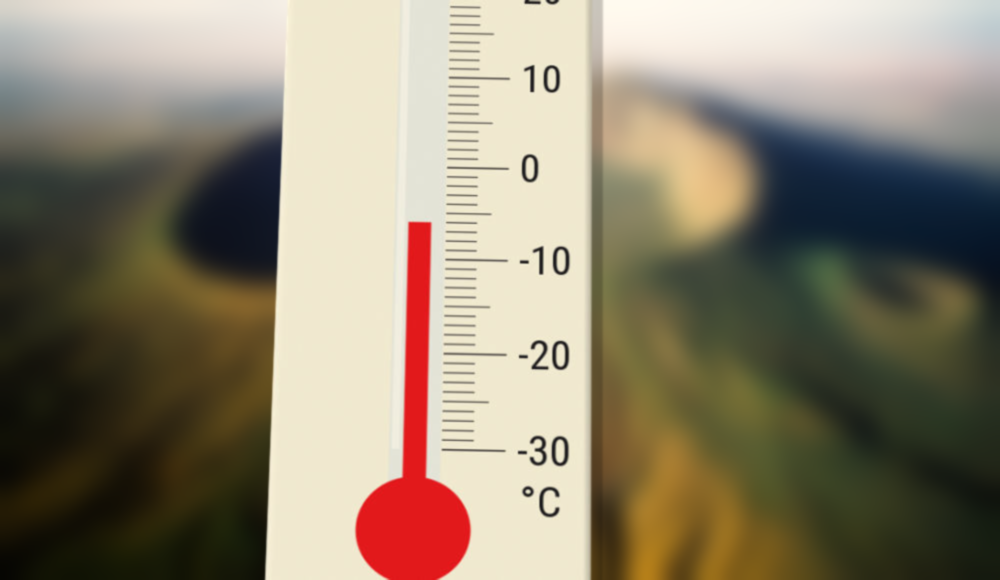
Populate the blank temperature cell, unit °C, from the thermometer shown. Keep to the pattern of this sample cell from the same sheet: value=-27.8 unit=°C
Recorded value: value=-6 unit=°C
